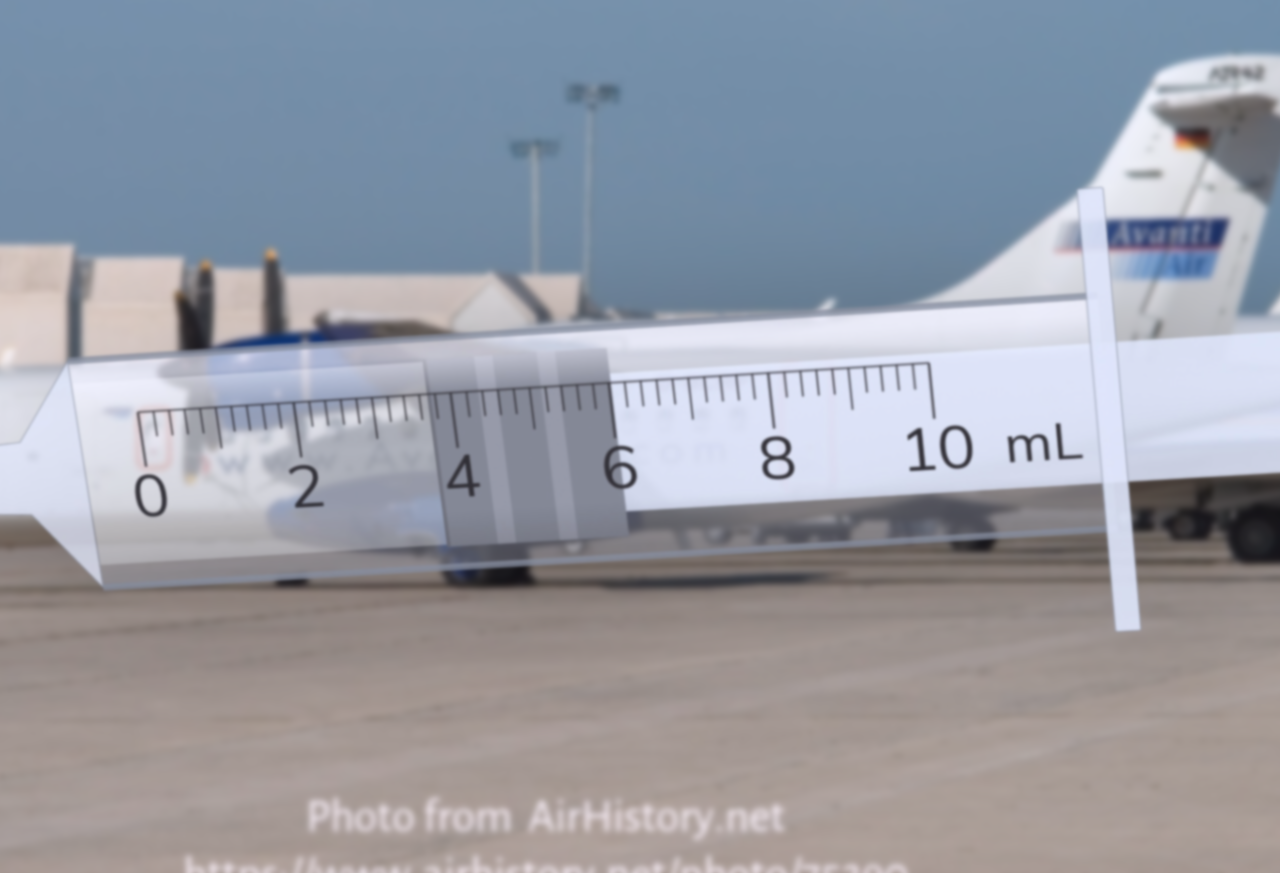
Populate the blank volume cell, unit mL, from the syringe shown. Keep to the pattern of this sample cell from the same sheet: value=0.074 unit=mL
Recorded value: value=3.7 unit=mL
